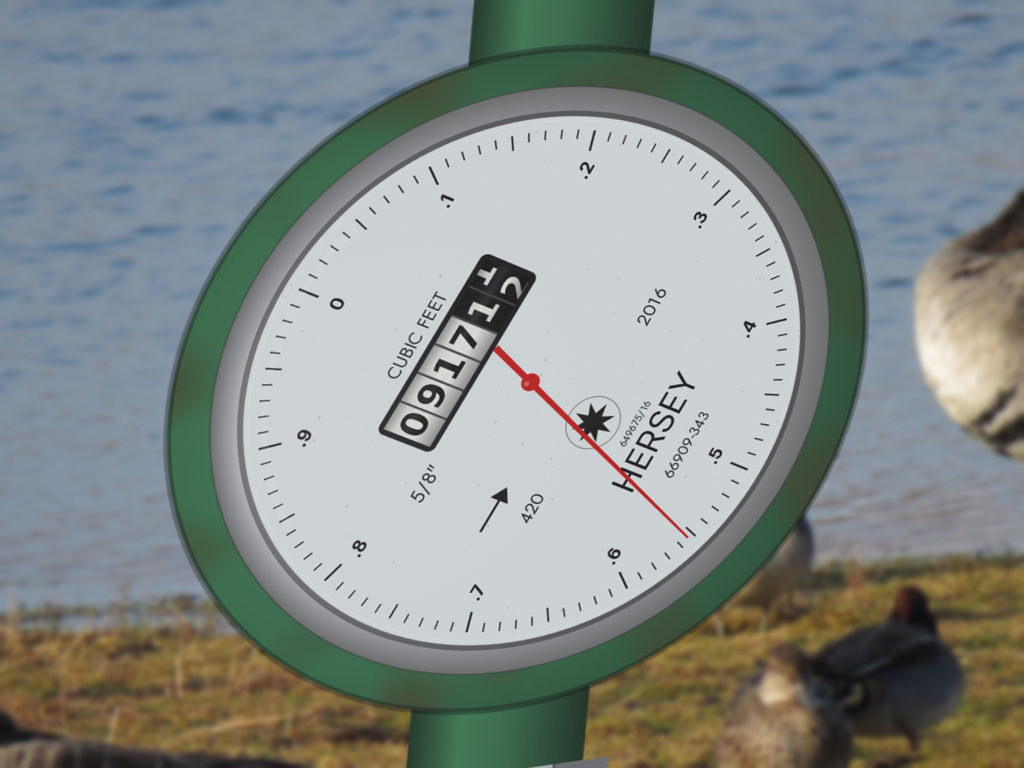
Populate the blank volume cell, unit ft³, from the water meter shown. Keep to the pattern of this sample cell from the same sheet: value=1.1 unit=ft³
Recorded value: value=91711.55 unit=ft³
